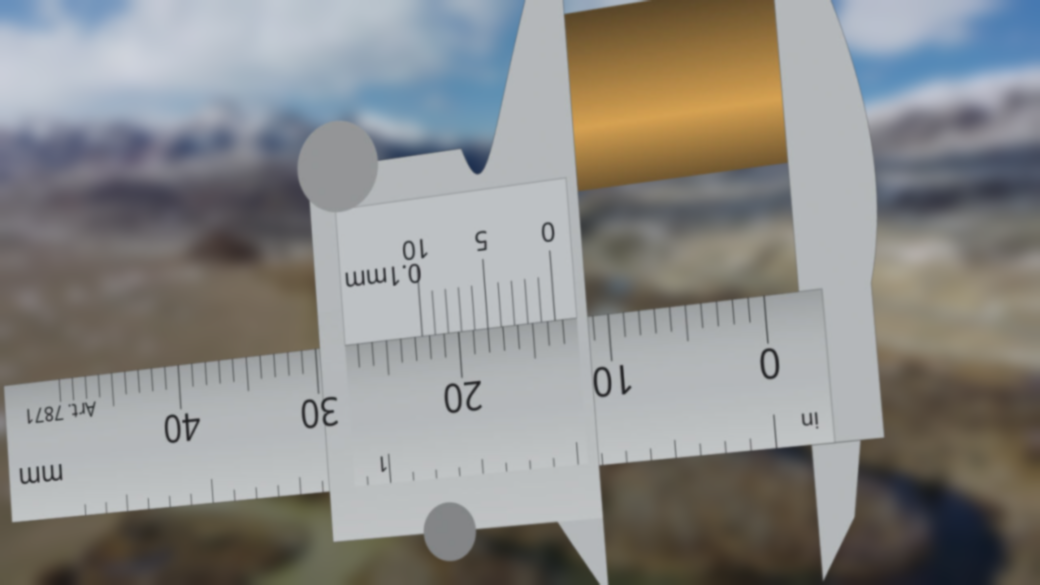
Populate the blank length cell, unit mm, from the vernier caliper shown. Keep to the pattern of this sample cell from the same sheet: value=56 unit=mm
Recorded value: value=13.5 unit=mm
